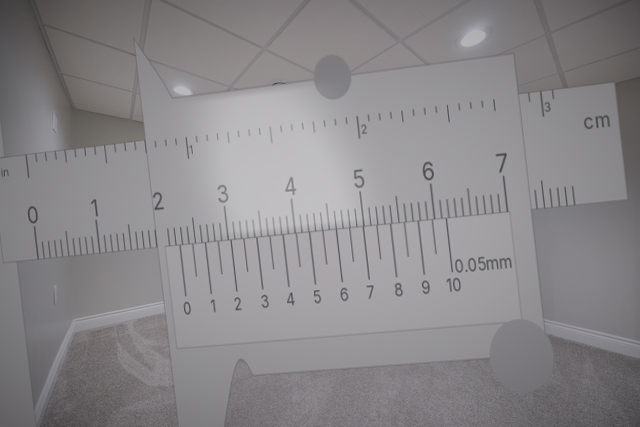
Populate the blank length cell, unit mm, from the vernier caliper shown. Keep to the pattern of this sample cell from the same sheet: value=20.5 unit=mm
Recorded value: value=22.6 unit=mm
